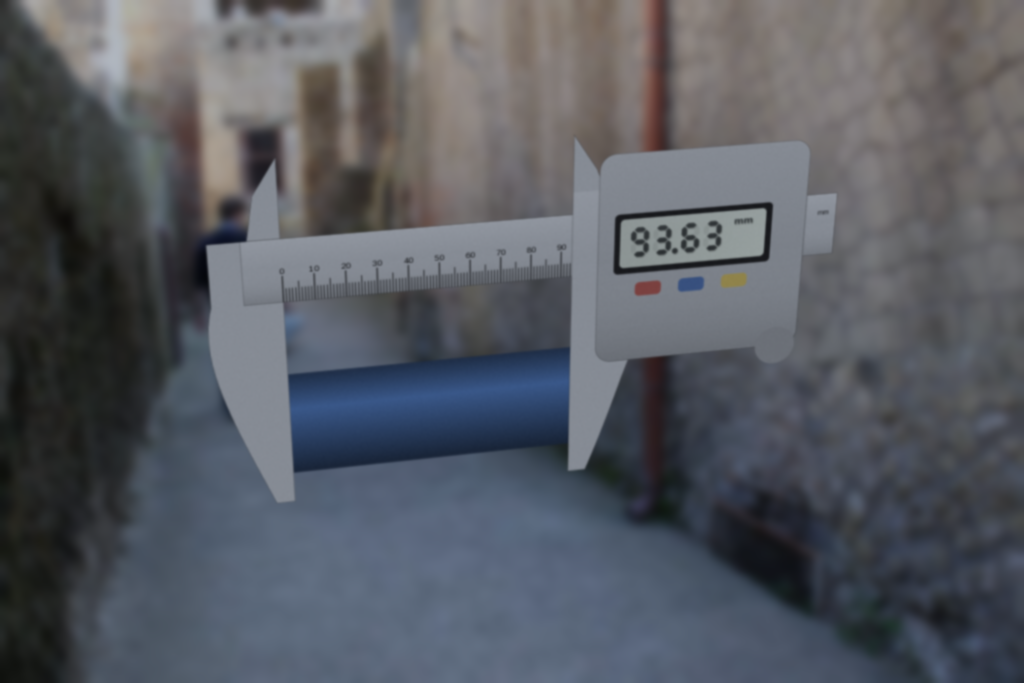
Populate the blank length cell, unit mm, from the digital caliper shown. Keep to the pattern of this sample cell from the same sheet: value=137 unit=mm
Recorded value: value=93.63 unit=mm
